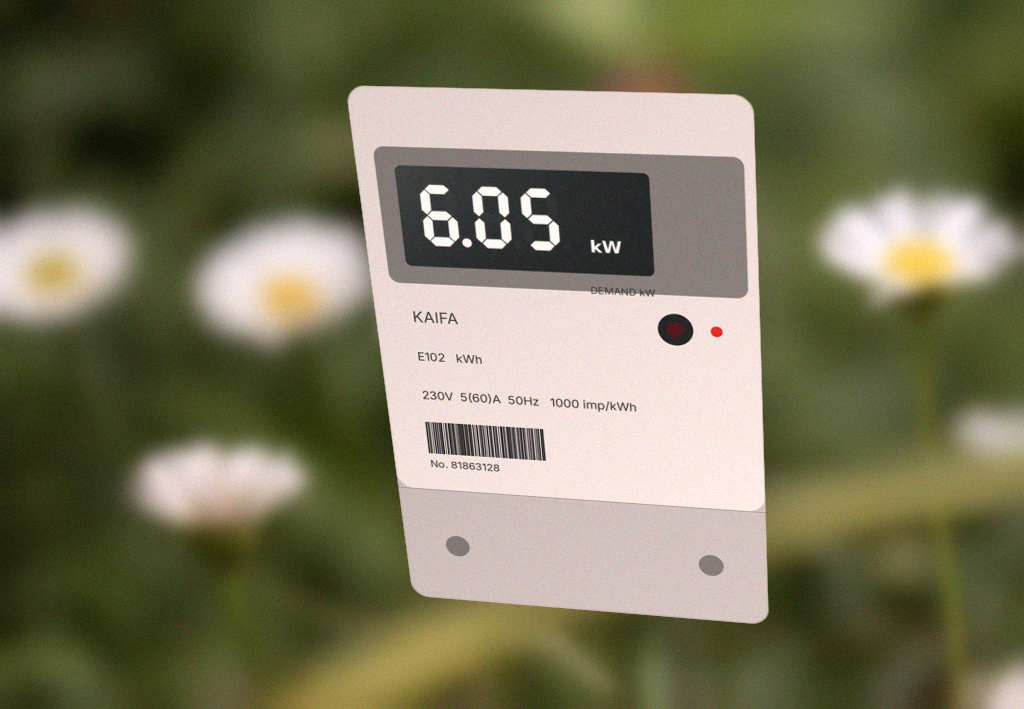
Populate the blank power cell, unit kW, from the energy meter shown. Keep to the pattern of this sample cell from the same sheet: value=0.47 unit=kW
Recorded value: value=6.05 unit=kW
